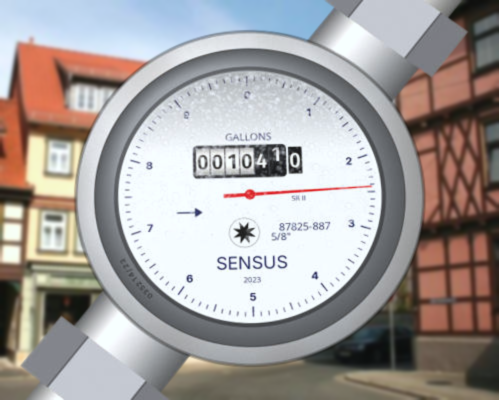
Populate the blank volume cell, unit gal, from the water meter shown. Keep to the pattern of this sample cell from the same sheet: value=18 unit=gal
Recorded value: value=10412.4 unit=gal
